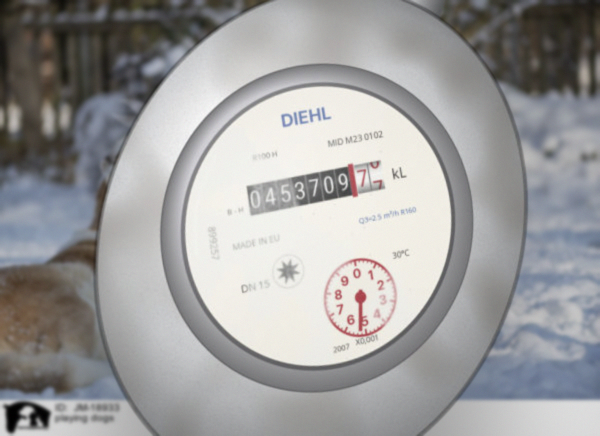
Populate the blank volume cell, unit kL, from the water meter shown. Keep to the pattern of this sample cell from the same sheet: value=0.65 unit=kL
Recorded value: value=453709.765 unit=kL
